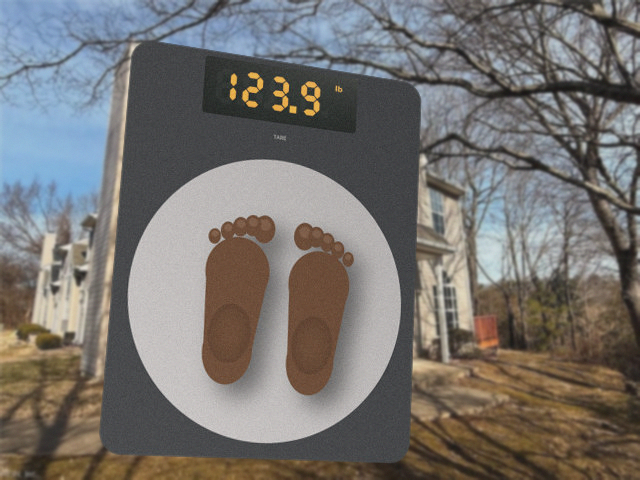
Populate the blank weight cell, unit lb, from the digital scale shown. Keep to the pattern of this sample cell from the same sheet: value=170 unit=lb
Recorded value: value=123.9 unit=lb
